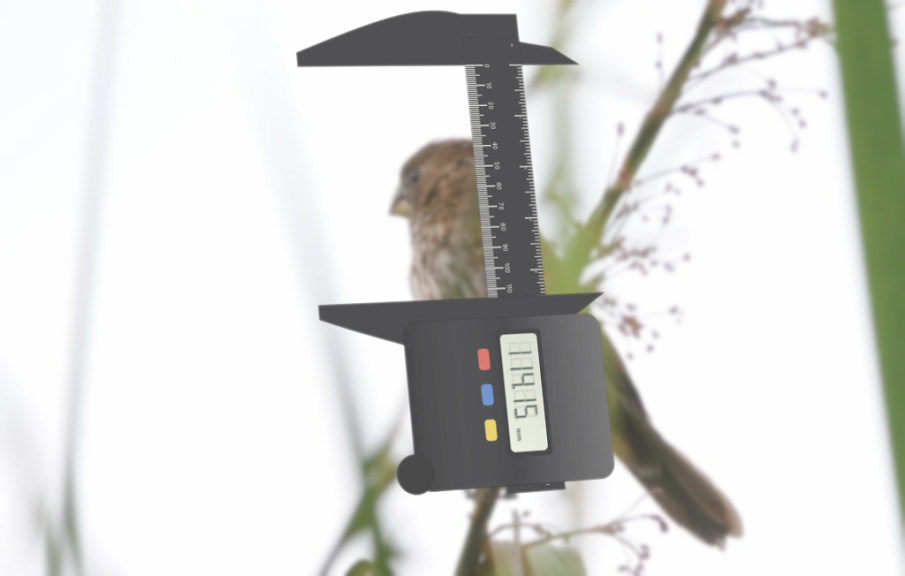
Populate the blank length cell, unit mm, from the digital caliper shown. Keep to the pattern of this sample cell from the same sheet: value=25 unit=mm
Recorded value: value=114.15 unit=mm
